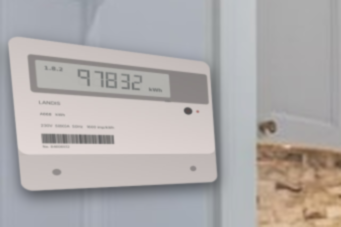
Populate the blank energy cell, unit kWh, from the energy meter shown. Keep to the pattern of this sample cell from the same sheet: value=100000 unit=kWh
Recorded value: value=97832 unit=kWh
